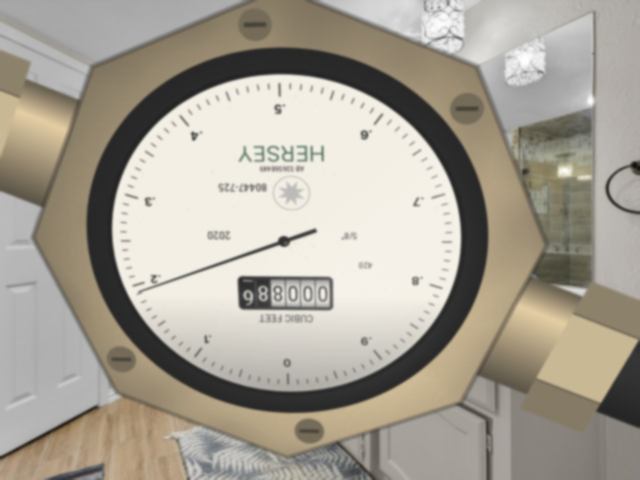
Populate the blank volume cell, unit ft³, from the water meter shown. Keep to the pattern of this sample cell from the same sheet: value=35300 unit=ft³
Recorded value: value=886.19 unit=ft³
